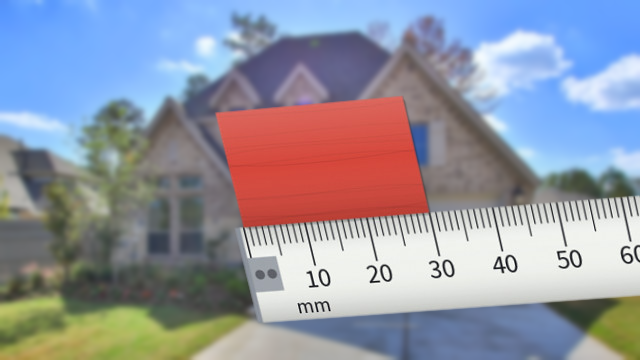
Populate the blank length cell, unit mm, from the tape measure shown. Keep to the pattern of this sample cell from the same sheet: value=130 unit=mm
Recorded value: value=30 unit=mm
